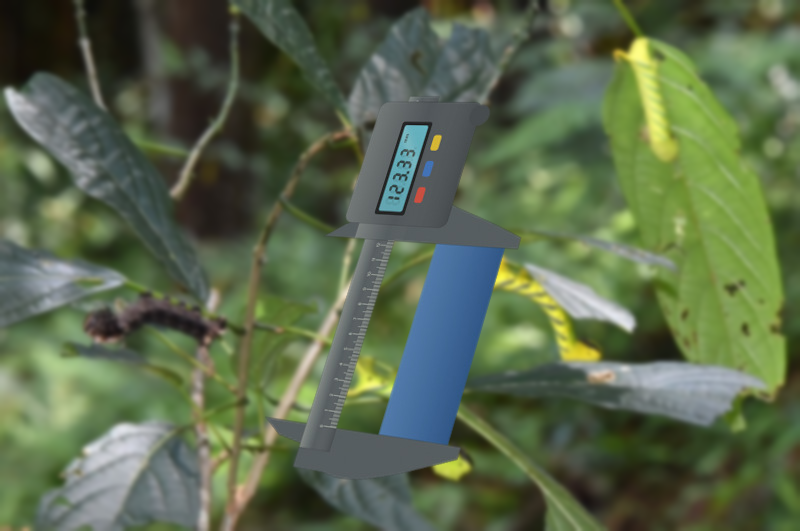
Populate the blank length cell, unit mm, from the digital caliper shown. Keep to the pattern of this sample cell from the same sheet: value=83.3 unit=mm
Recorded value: value=123.33 unit=mm
